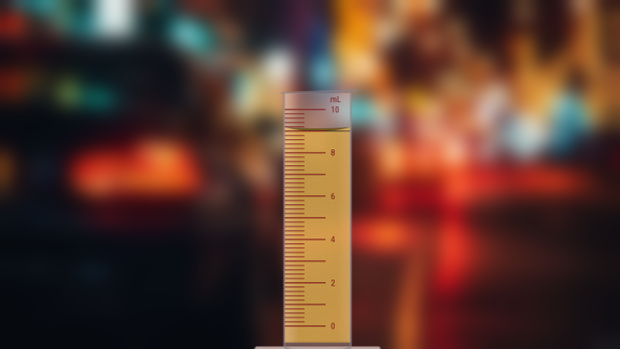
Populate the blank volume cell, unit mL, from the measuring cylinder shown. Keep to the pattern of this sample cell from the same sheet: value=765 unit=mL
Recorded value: value=9 unit=mL
